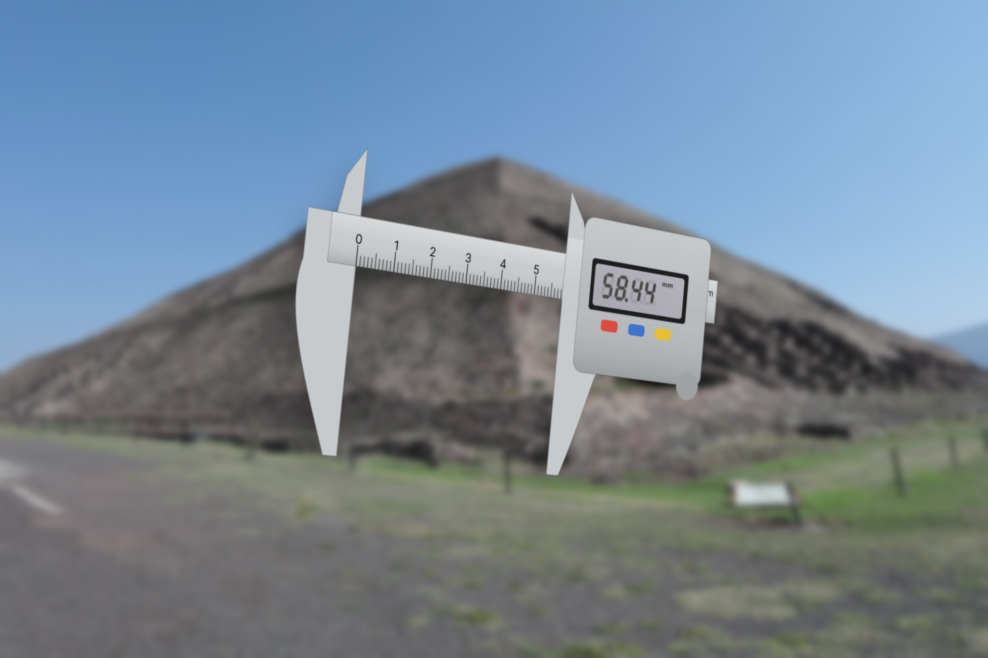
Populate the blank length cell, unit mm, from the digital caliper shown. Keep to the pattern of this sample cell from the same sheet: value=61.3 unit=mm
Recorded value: value=58.44 unit=mm
